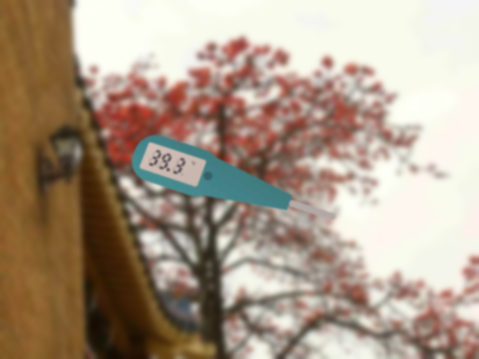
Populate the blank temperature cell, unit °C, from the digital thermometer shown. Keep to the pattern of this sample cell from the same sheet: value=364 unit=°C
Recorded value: value=39.3 unit=°C
